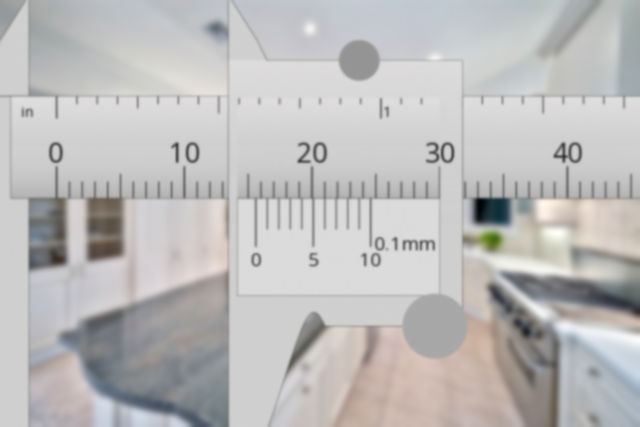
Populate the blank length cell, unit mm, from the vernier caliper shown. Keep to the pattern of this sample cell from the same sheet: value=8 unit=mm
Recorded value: value=15.6 unit=mm
